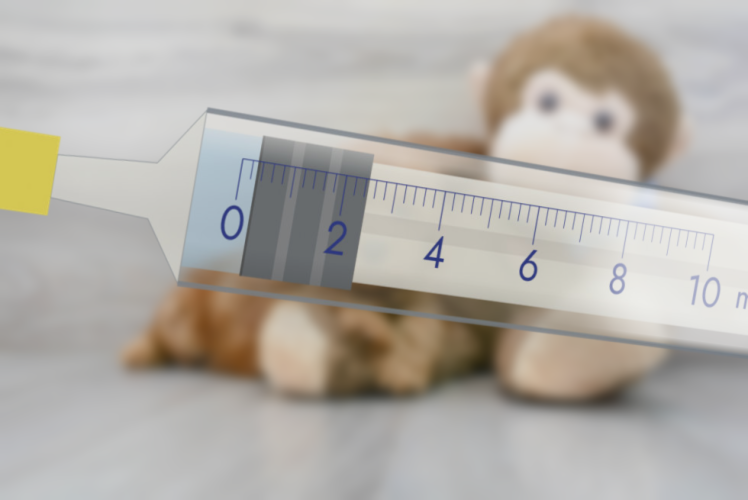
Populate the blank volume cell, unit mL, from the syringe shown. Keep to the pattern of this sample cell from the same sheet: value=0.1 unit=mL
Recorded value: value=0.3 unit=mL
